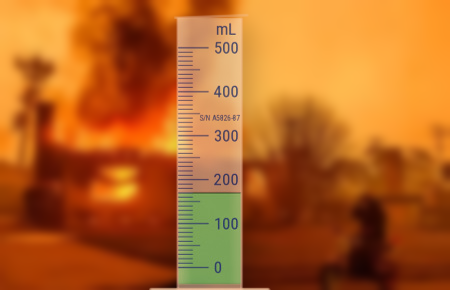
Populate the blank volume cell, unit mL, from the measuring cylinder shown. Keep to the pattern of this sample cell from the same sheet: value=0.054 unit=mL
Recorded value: value=170 unit=mL
